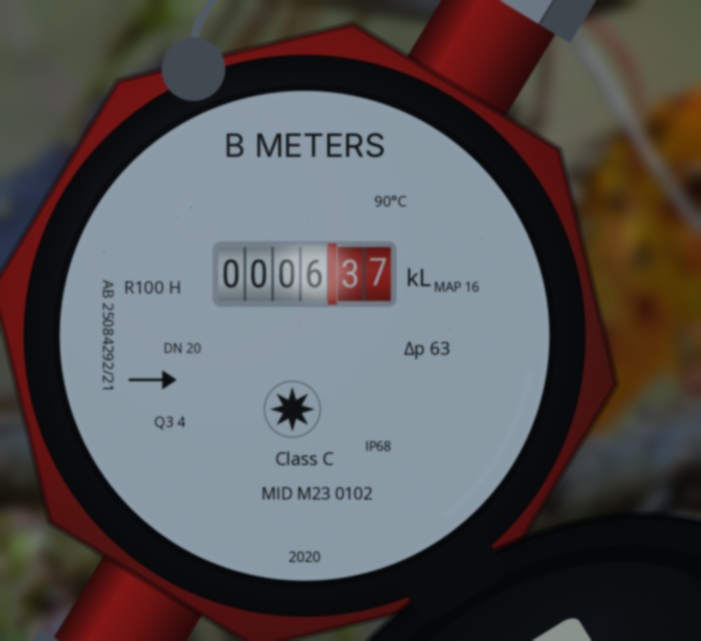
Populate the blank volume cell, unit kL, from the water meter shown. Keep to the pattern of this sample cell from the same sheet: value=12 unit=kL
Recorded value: value=6.37 unit=kL
